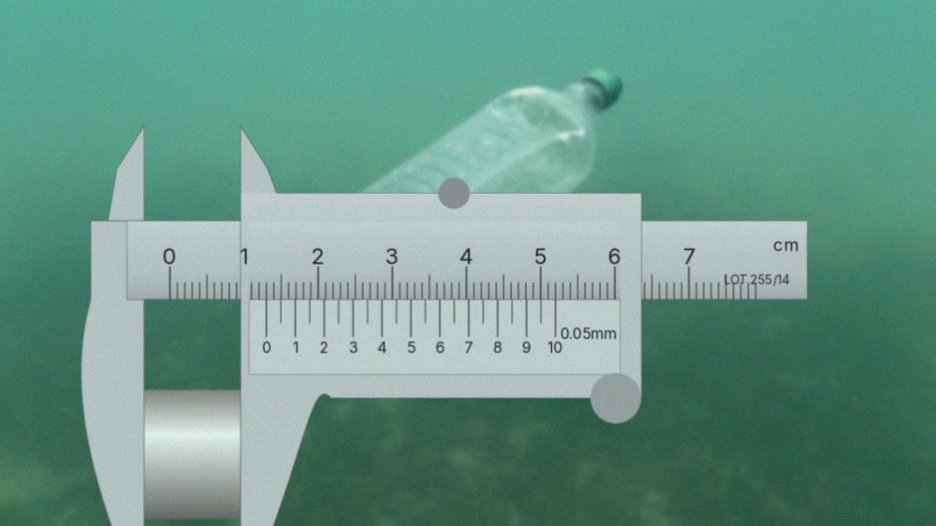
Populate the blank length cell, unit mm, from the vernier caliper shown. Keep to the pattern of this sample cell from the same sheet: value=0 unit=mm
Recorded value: value=13.0 unit=mm
